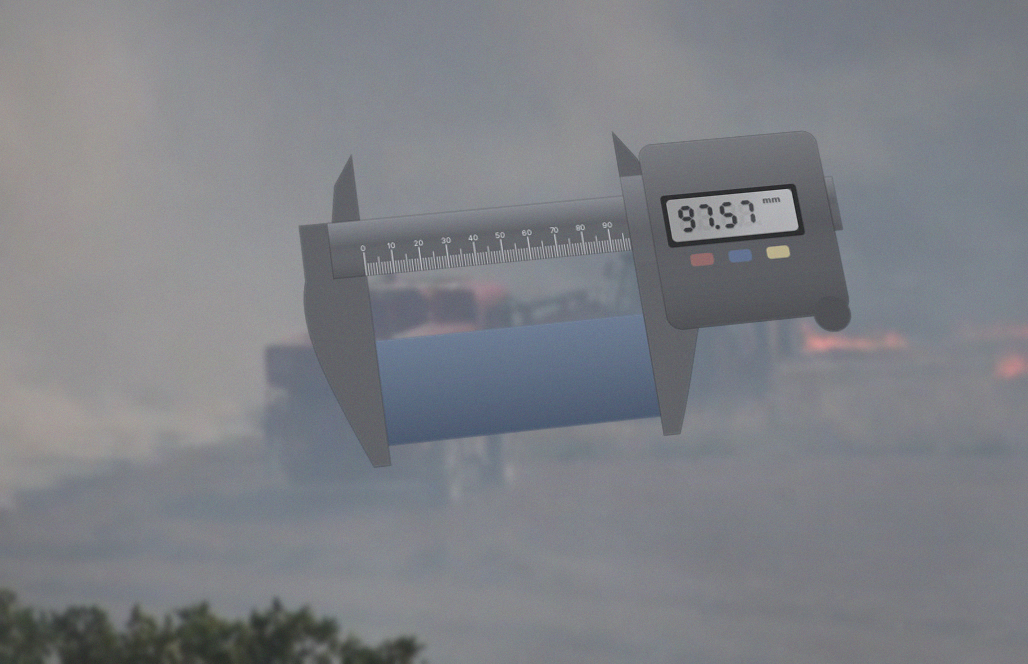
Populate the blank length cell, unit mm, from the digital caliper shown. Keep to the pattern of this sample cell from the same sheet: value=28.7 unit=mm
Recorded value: value=97.57 unit=mm
